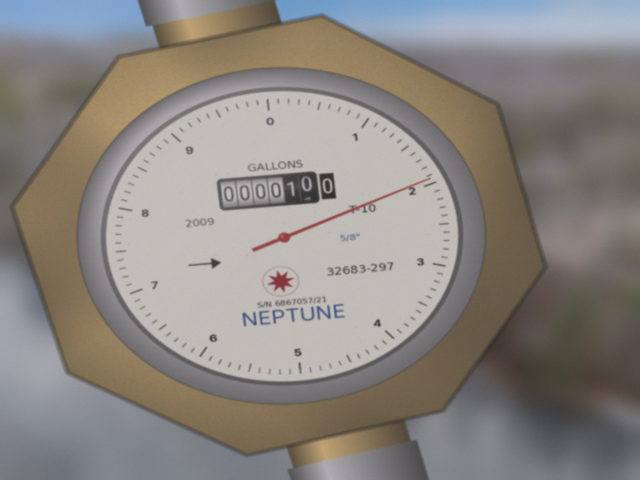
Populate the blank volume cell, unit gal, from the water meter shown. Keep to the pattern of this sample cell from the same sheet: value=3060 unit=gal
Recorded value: value=101.9 unit=gal
